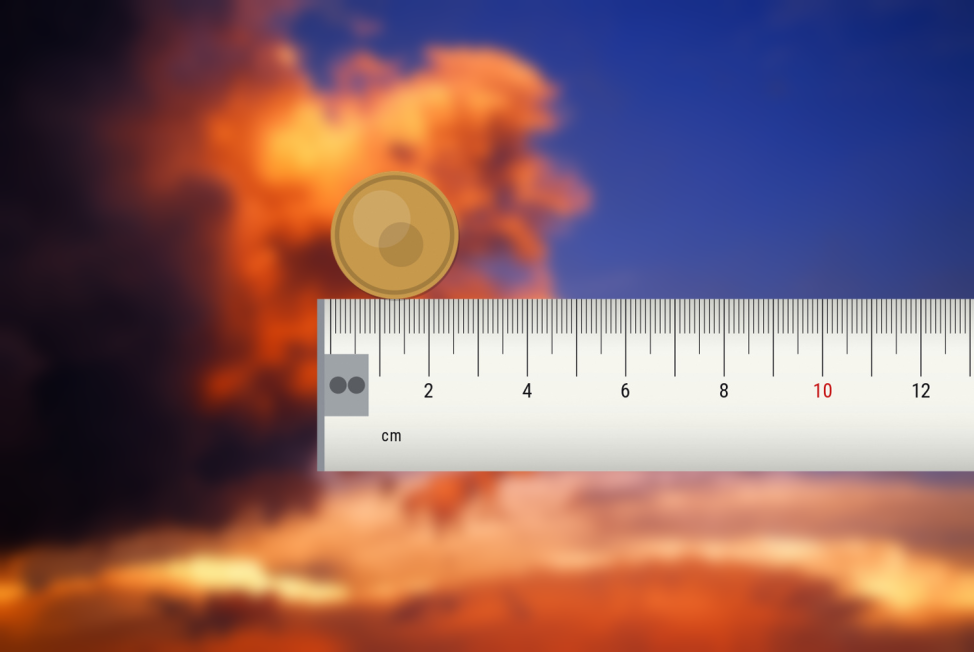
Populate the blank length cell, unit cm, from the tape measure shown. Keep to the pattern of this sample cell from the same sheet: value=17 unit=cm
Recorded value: value=2.6 unit=cm
